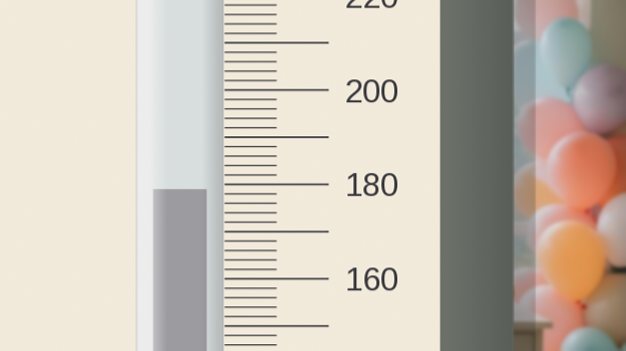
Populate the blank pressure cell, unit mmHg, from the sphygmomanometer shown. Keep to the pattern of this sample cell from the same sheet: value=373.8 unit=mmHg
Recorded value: value=179 unit=mmHg
